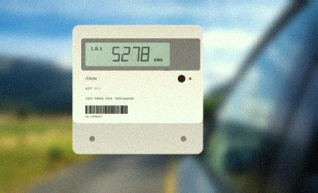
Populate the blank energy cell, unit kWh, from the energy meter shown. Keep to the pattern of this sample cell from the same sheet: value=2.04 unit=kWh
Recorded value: value=5278 unit=kWh
